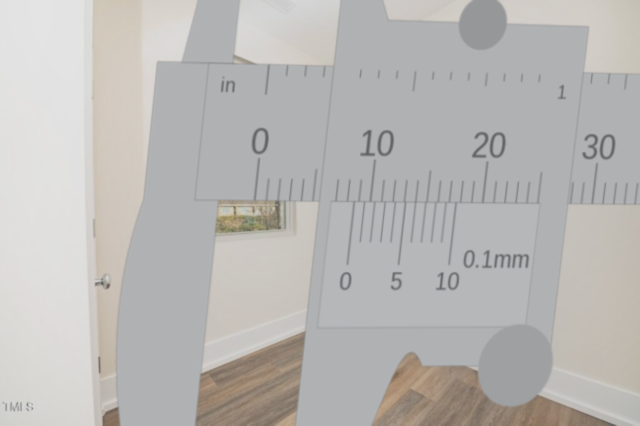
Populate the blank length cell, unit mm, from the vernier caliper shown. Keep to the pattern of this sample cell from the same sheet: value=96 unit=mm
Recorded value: value=8.6 unit=mm
